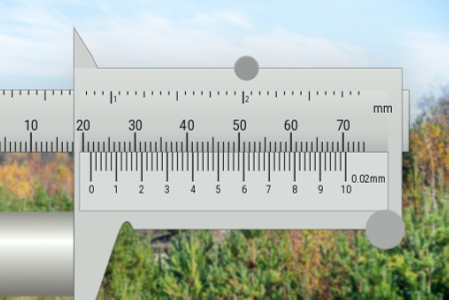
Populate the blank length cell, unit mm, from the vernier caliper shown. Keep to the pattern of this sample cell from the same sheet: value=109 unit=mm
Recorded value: value=21.5 unit=mm
